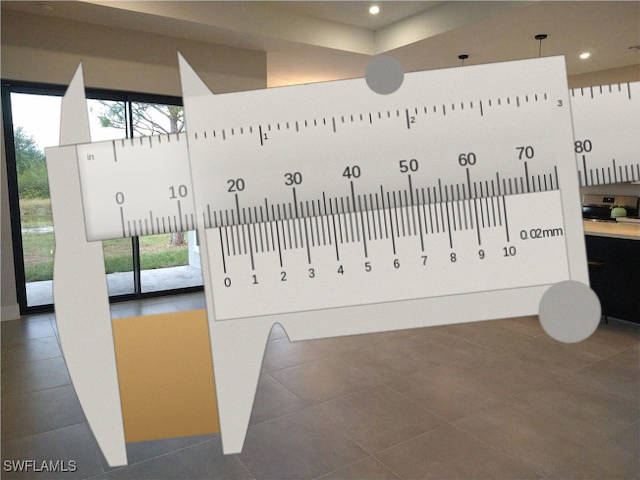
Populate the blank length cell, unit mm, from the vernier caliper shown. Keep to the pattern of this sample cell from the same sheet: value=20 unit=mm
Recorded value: value=16.6 unit=mm
